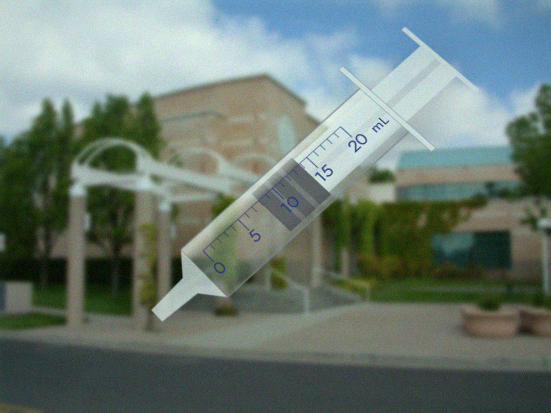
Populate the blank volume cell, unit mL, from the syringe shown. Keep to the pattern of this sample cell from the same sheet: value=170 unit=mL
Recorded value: value=8 unit=mL
